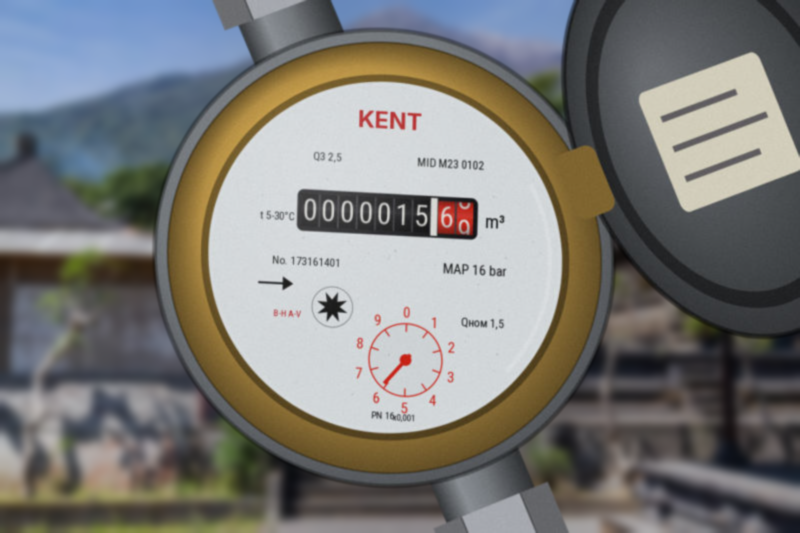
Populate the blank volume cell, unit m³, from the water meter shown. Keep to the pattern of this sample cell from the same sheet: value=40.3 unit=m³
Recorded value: value=15.686 unit=m³
